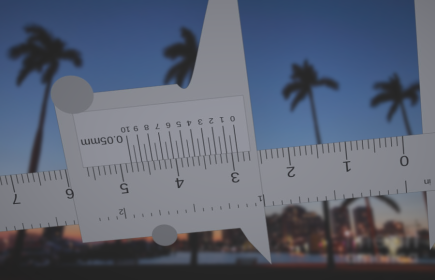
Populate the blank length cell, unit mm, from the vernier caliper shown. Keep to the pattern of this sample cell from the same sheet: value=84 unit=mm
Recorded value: value=29.0 unit=mm
